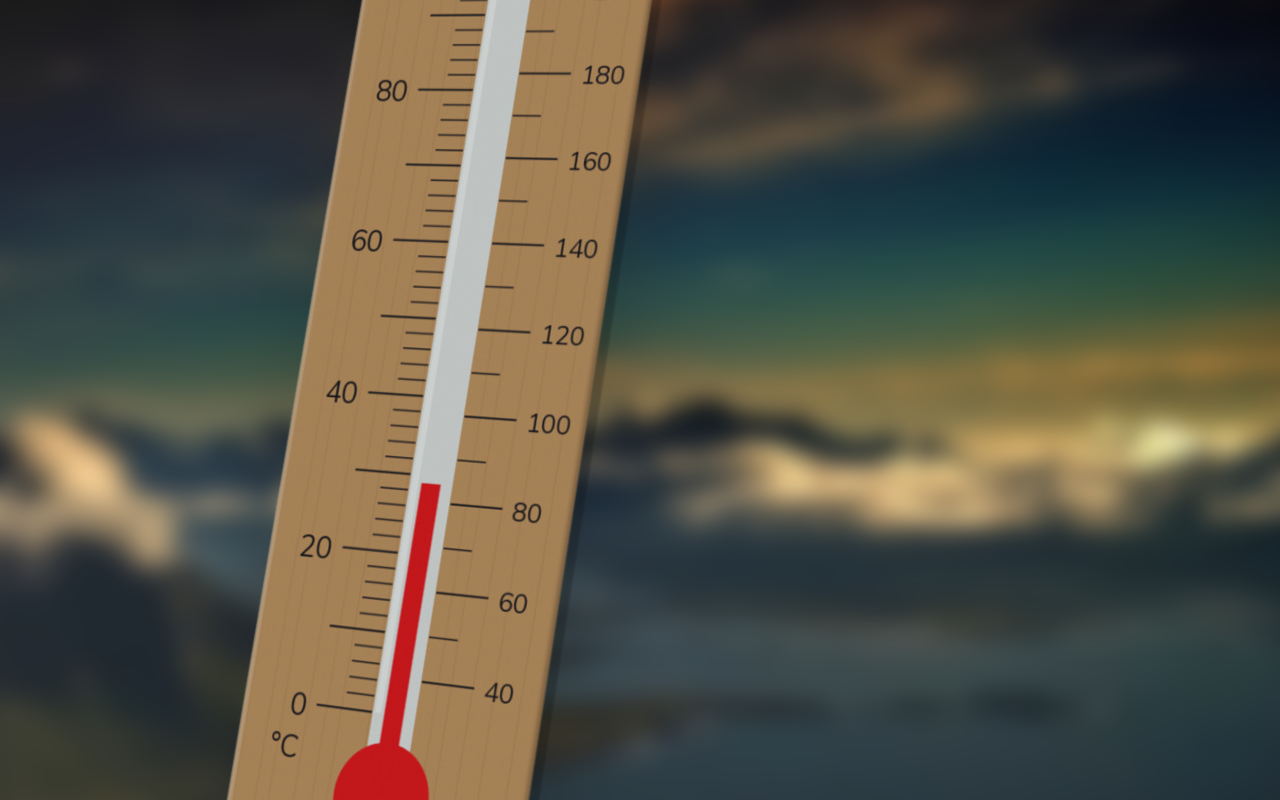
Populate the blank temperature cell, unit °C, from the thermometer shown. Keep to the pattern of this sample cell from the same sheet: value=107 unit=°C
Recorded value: value=29 unit=°C
